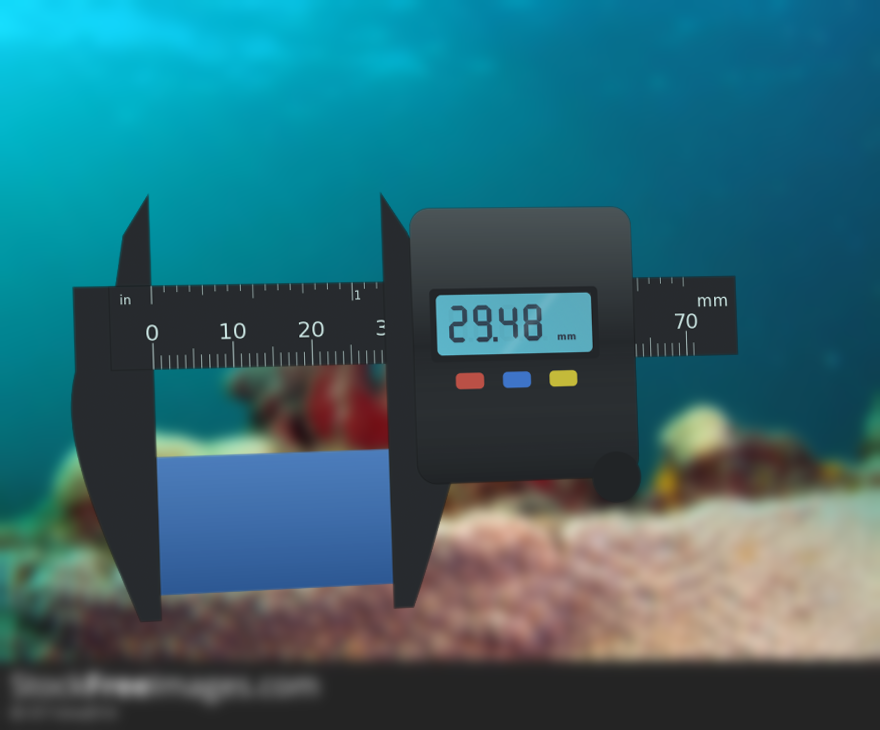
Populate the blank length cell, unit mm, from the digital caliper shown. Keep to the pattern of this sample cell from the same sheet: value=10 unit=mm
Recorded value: value=29.48 unit=mm
